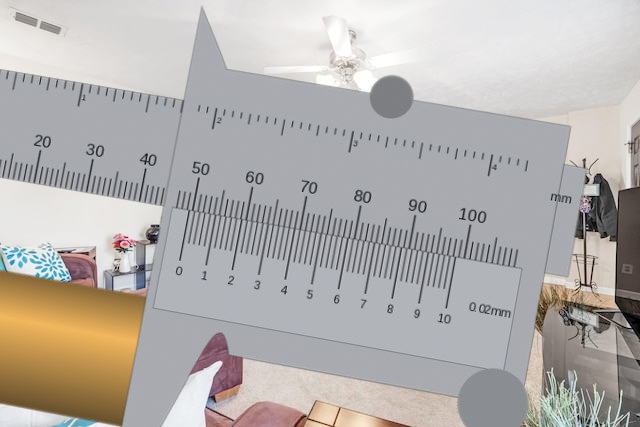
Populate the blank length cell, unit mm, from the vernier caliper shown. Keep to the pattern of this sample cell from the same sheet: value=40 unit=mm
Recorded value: value=49.4 unit=mm
